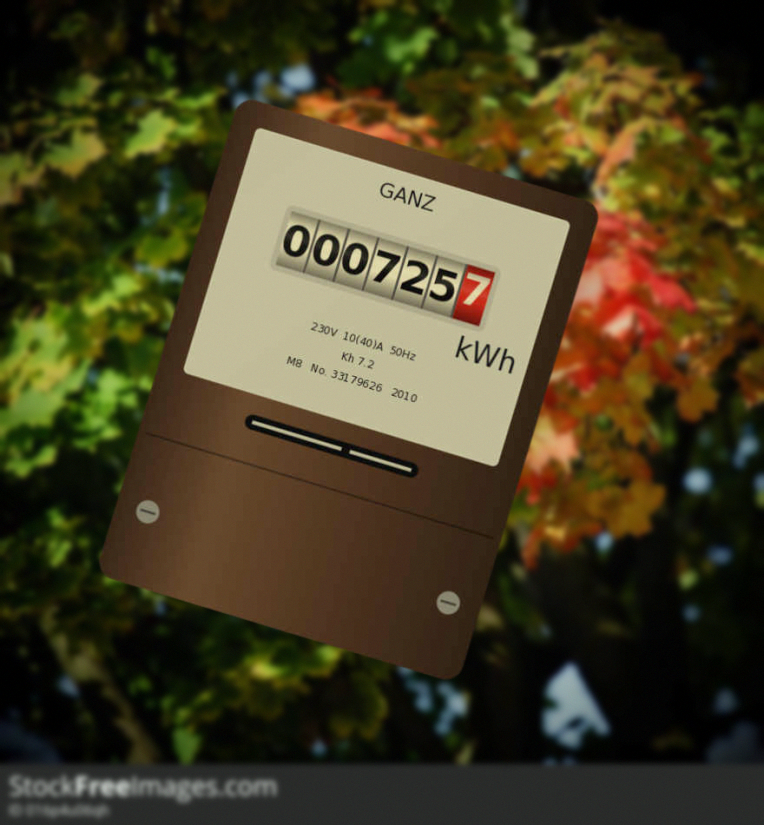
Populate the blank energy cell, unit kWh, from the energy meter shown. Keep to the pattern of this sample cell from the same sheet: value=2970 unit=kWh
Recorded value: value=725.7 unit=kWh
